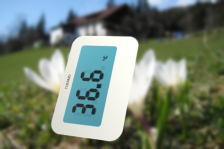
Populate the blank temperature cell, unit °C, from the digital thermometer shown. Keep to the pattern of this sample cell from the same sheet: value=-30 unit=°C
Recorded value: value=36.6 unit=°C
